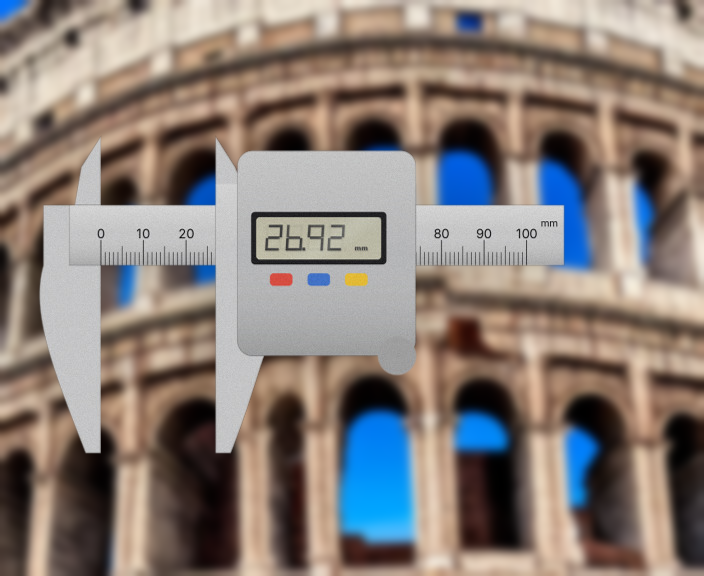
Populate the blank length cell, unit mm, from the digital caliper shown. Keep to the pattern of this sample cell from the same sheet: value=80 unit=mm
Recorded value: value=26.92 unit=mm
